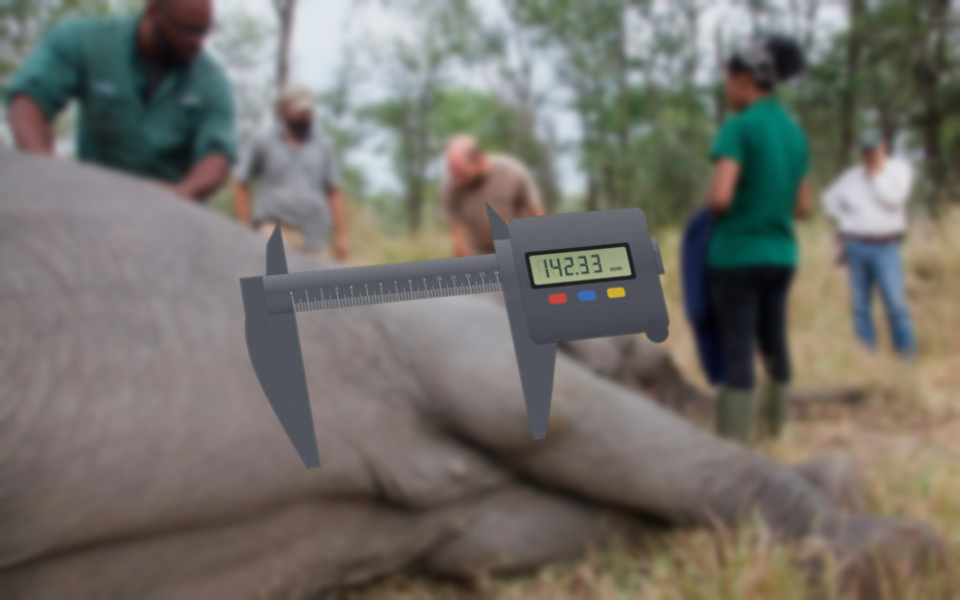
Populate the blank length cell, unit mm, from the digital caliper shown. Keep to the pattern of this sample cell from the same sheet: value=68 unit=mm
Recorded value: value=142.33 unit=mm
